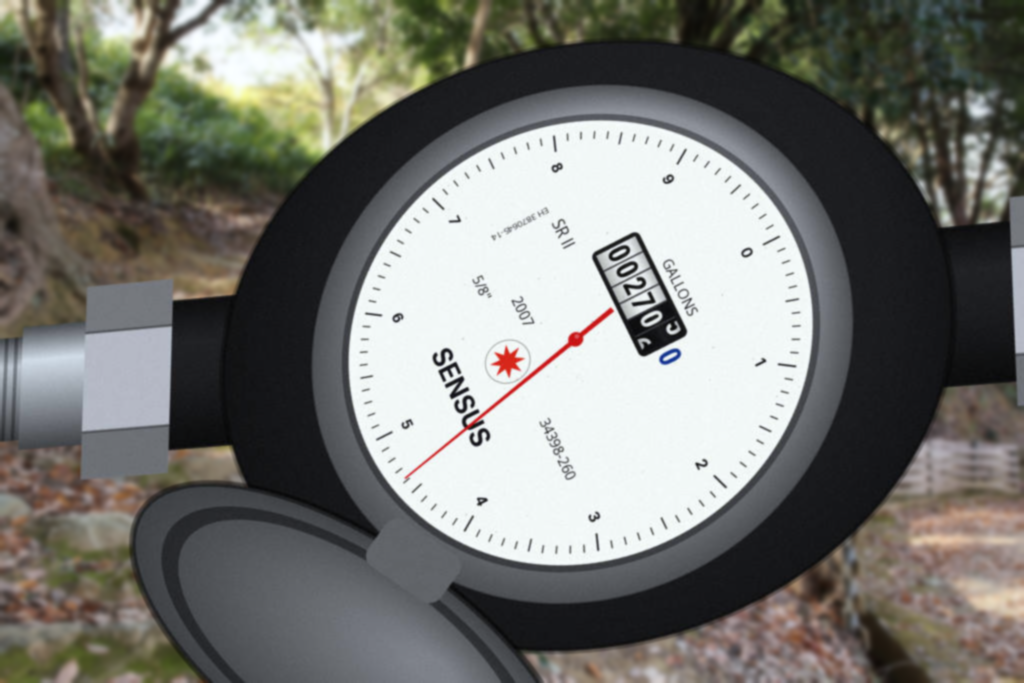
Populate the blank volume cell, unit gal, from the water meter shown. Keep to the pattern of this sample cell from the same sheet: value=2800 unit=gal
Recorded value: value=27054.6 unit=gal
